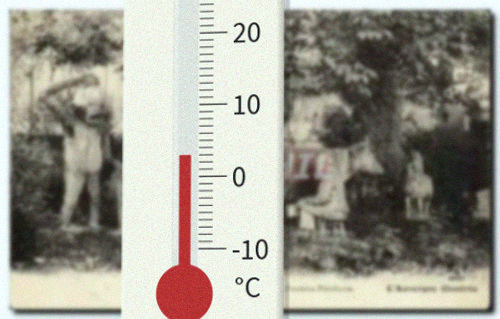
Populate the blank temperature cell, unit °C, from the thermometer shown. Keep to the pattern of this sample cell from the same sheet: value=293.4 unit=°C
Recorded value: value=3 unit=°C
